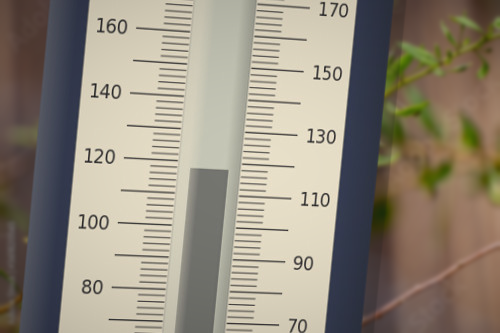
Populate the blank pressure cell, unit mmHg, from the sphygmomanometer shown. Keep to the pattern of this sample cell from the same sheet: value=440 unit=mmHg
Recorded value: value=118 unit=mmHg
